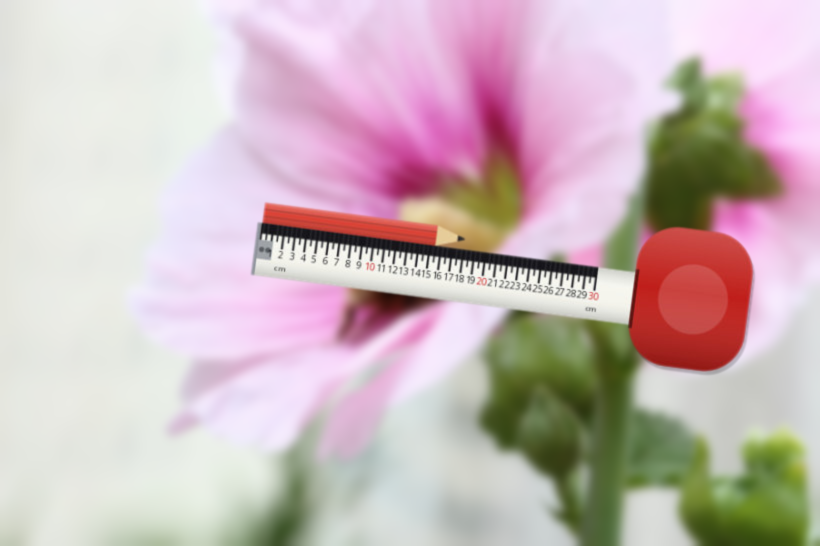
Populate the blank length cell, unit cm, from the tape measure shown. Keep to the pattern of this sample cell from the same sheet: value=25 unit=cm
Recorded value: value=18 unit=cm
